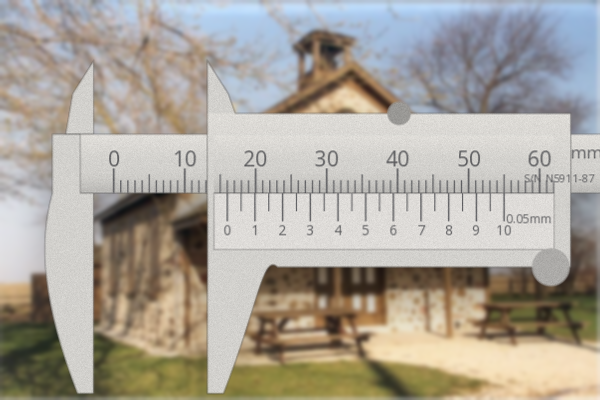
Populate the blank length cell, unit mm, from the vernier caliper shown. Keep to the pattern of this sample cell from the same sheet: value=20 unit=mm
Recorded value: value=16.0 unit=mm
